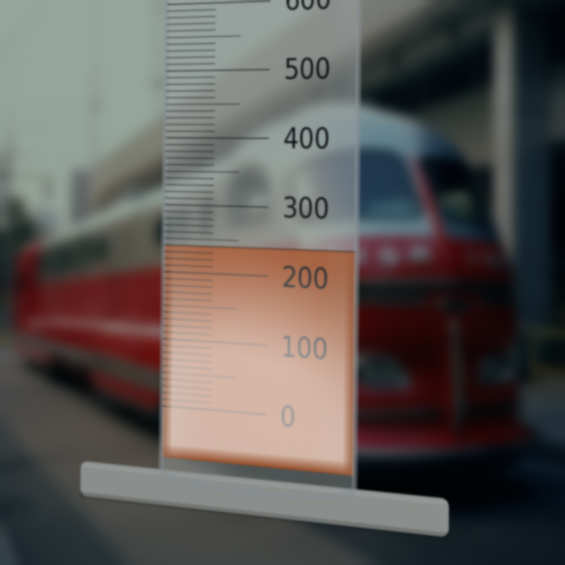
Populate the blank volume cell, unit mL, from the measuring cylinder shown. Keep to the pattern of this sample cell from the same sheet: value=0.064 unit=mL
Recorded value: value=240 unit=mL
